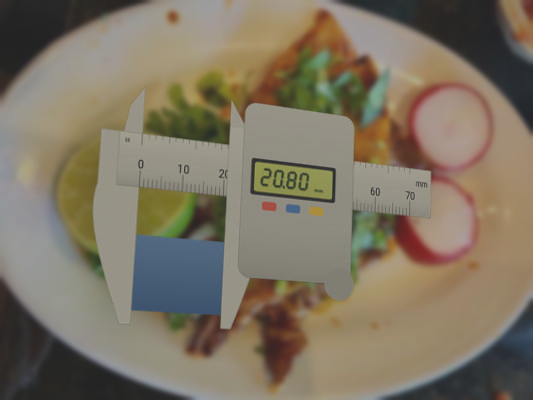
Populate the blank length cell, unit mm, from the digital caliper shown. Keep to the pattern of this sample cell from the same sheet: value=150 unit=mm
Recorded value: value=20.80 unit=mm
